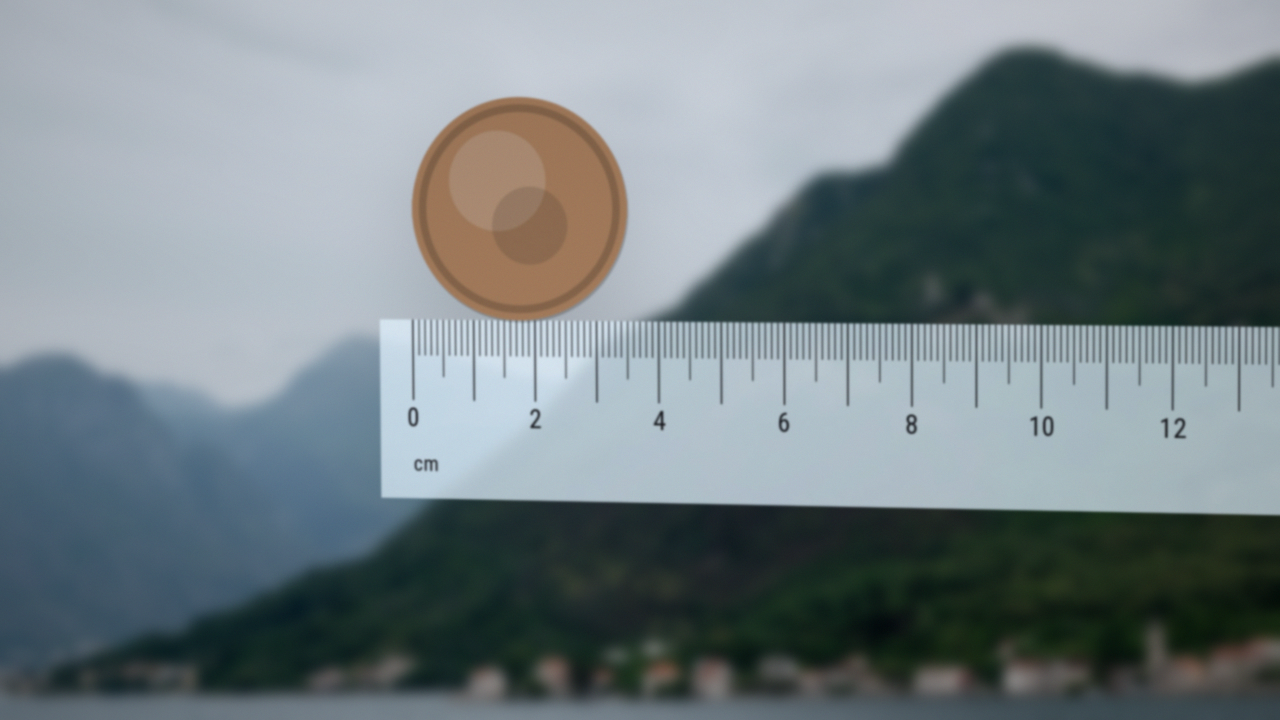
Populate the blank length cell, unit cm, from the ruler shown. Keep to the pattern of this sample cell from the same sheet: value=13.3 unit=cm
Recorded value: value=3.5 unit=cm
